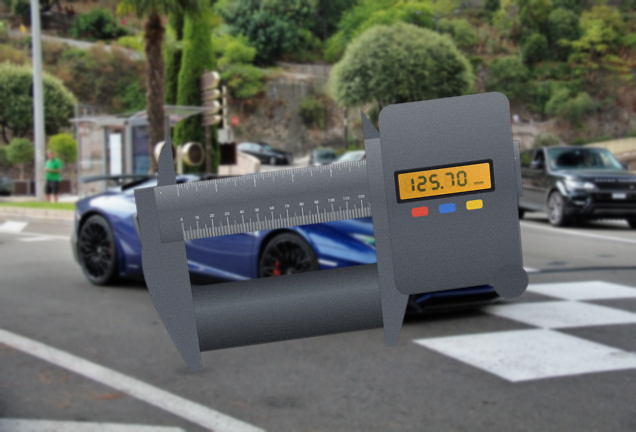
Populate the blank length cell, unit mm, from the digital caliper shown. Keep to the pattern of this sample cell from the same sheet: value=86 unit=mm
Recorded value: value=125.70 unit=mm
